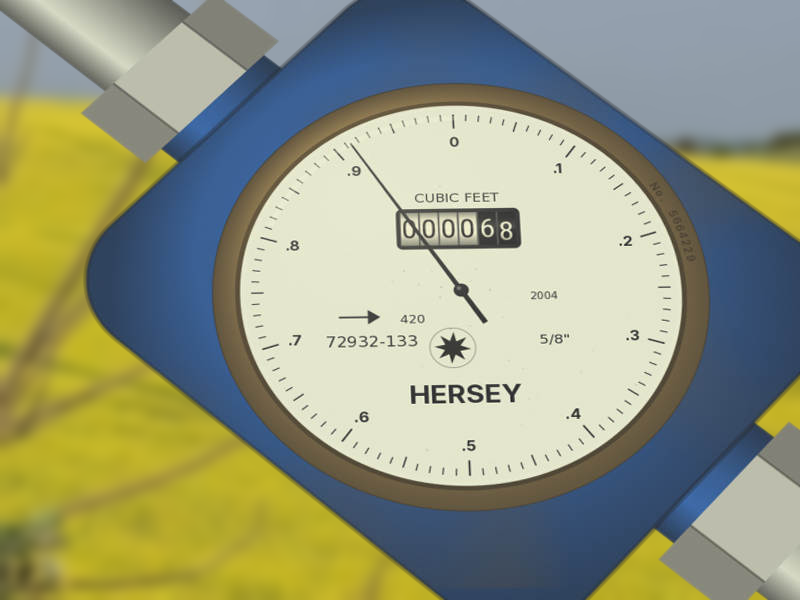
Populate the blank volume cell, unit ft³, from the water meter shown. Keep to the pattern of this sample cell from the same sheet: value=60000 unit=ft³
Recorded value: value=67.91 unit=ft³
